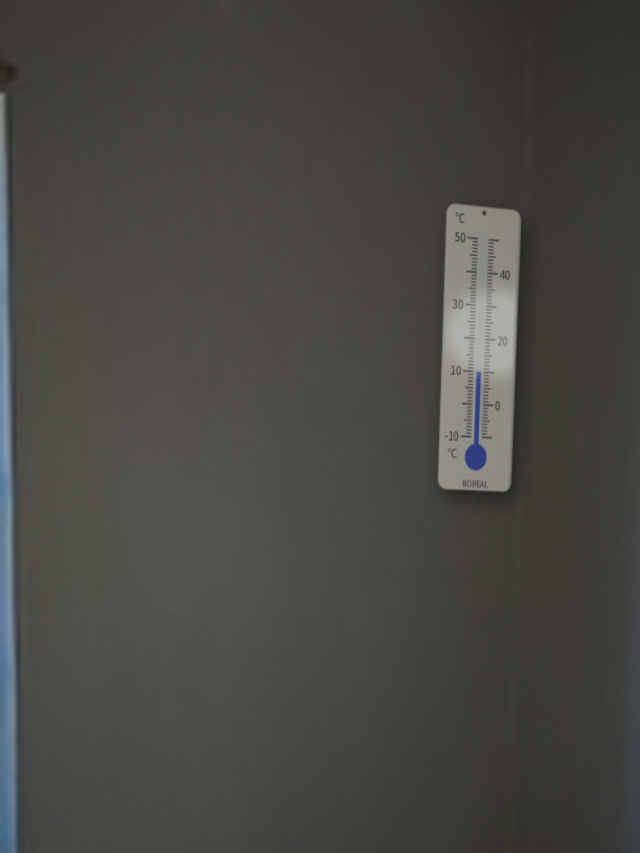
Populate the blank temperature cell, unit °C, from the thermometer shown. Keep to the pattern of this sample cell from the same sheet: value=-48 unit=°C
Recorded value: value=10 unit=°C
